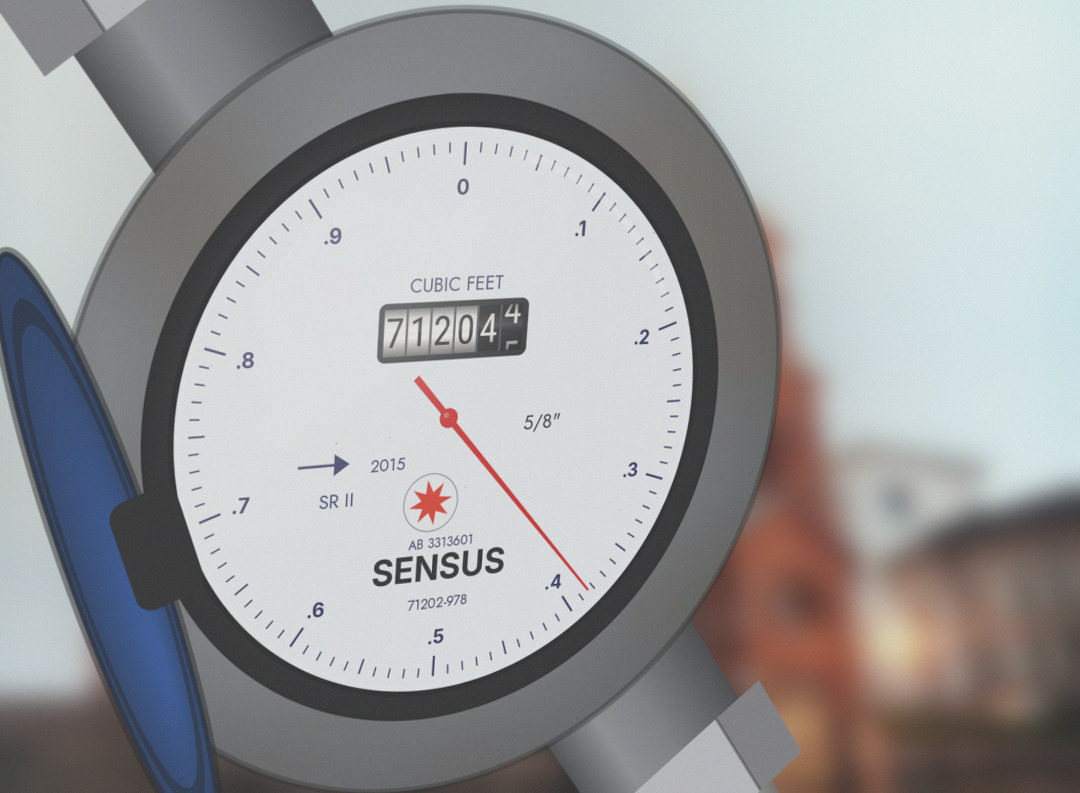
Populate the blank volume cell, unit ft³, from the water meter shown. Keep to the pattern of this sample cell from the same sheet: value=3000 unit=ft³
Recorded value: value=712044.38 unit=ft³
